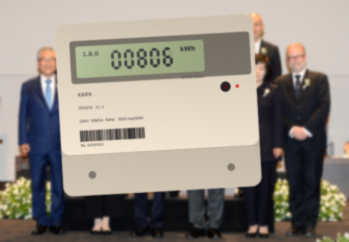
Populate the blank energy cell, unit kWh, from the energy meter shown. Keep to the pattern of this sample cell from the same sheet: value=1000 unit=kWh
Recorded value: value=806 unit=kWh
